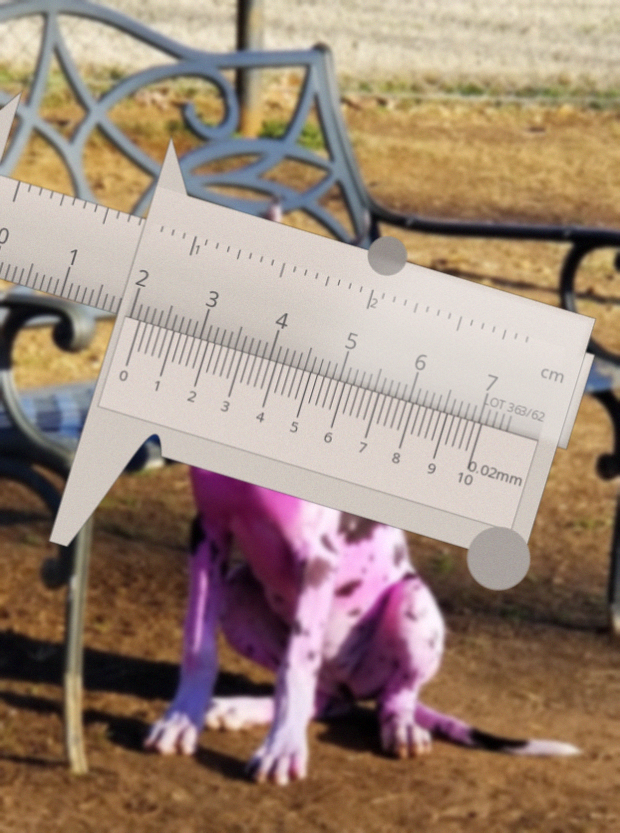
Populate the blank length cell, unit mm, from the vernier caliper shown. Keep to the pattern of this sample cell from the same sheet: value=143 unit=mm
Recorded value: value=21.4 unit=mm
